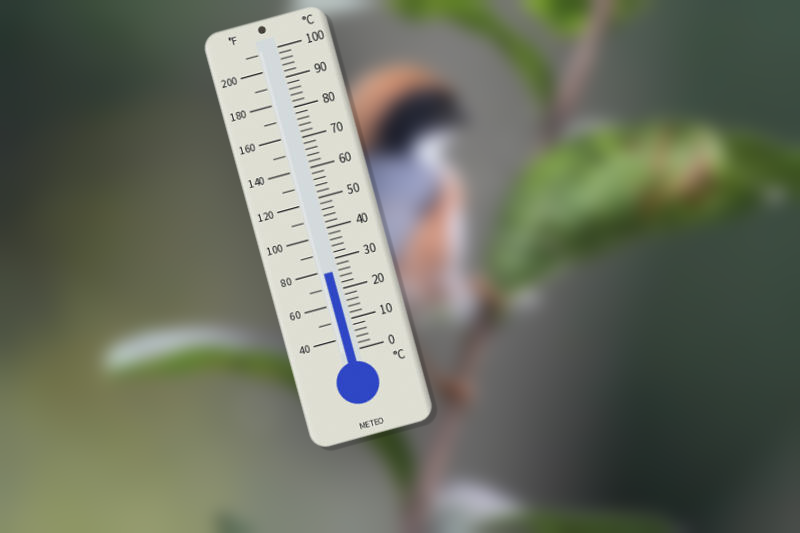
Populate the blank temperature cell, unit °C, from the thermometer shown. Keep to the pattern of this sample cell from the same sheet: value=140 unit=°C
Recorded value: value=26 unit=°C
